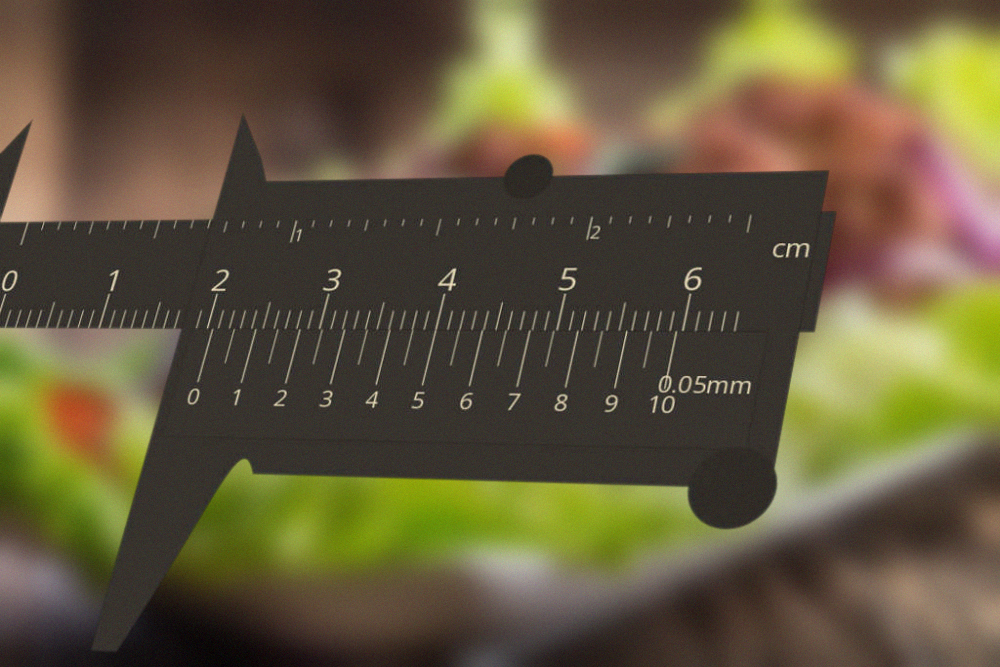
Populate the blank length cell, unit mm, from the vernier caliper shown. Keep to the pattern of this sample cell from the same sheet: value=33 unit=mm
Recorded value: value=20.5 unit=mm
